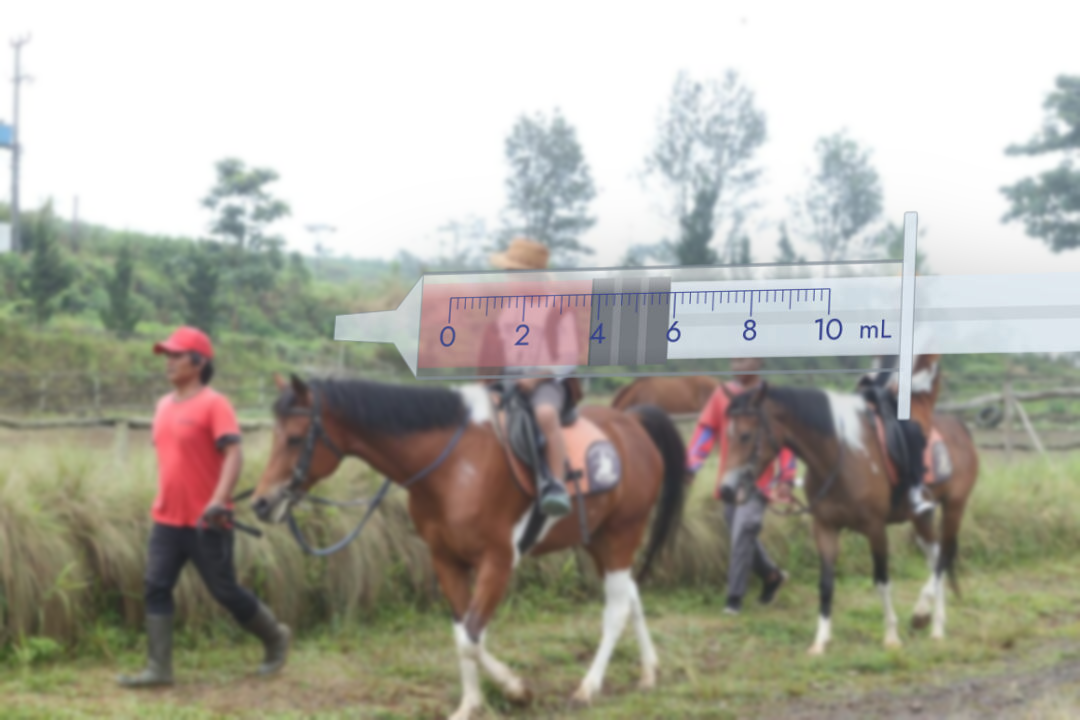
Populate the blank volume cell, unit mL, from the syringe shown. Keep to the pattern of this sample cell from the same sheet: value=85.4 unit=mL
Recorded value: value=3.8 unit=mL
